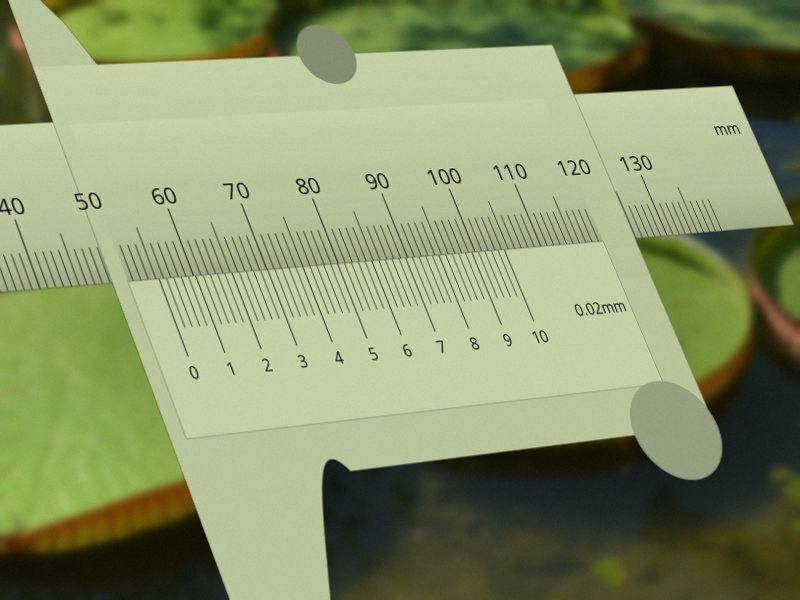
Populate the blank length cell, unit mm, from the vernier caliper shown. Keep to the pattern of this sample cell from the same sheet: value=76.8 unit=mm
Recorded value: value=55.4 unit=mm
